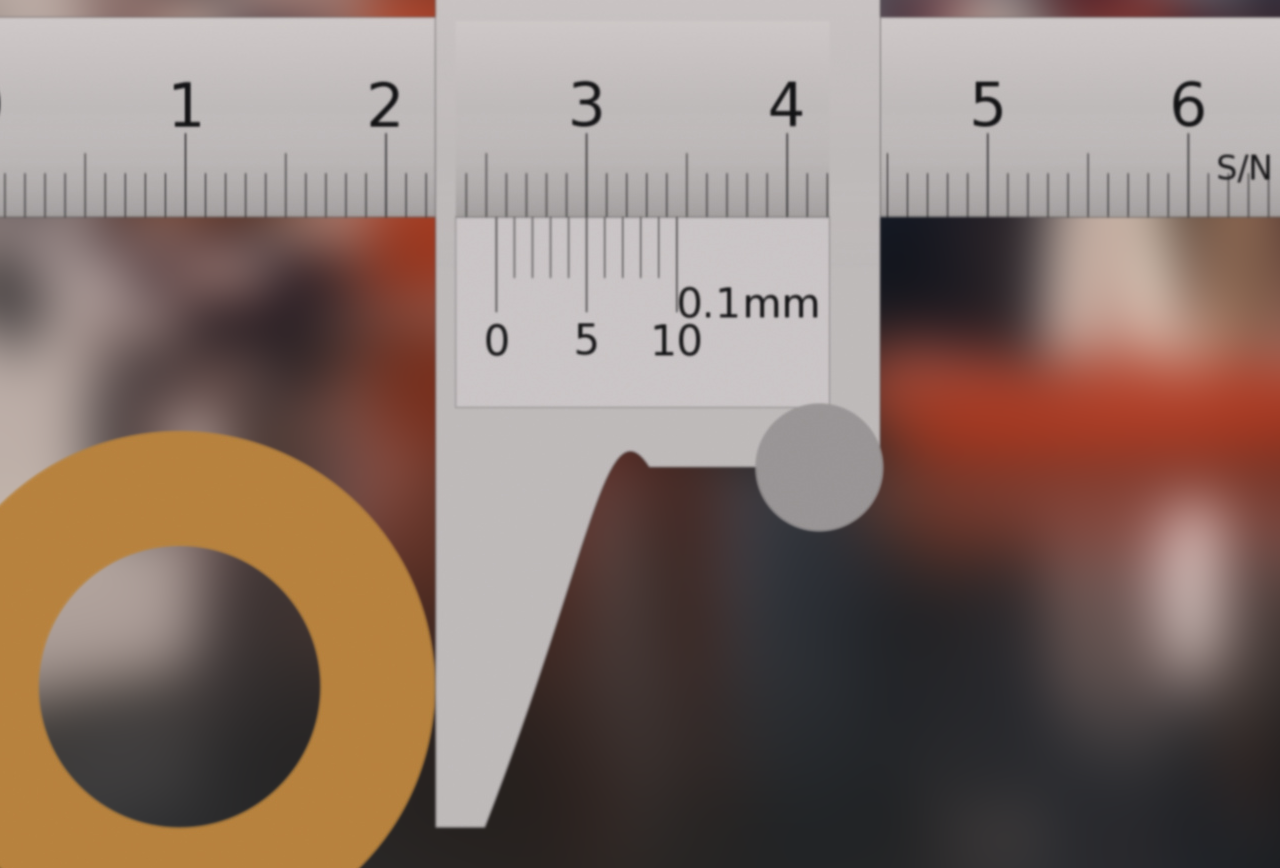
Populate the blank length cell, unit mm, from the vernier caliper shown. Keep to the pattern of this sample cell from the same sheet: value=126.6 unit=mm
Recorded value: value=25.5 unit=mm
